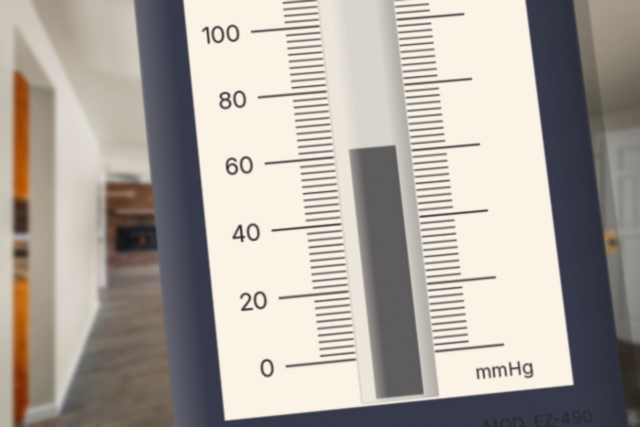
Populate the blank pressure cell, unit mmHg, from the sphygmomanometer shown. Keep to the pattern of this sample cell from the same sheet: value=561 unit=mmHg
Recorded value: value=62 unit=mmHg
